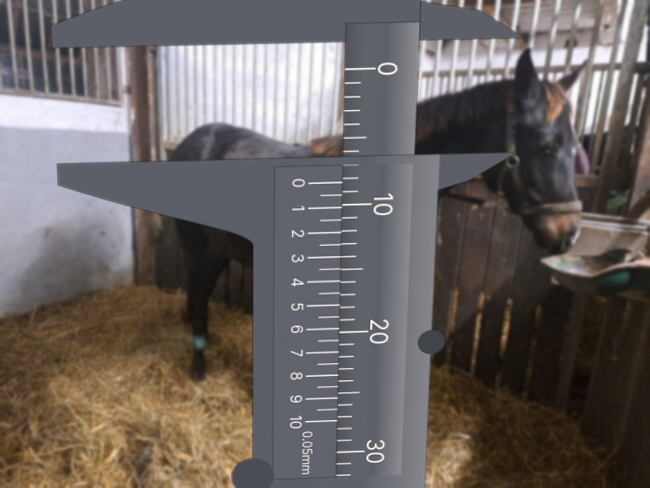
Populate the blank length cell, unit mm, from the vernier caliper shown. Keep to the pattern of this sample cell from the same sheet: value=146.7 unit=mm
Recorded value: value=8.3 unit=mm
